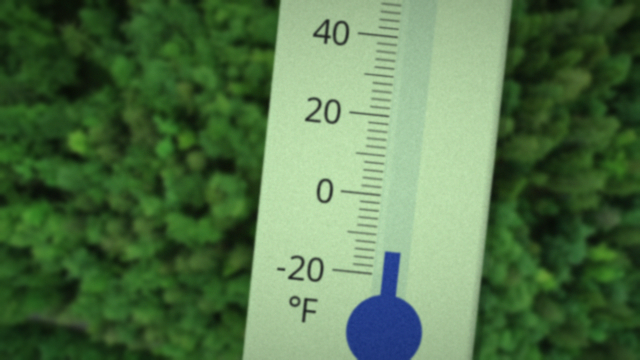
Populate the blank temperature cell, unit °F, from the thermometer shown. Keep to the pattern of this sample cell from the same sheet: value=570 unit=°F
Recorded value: value=-14 unit=°F
